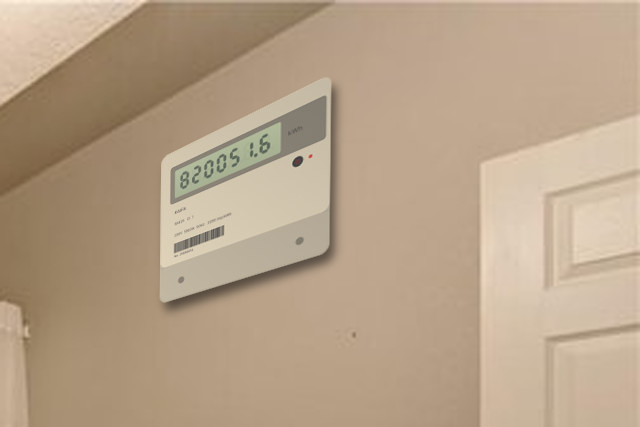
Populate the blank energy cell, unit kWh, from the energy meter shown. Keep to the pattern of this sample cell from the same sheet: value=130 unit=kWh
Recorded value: value=820051.6 unit=kWh
